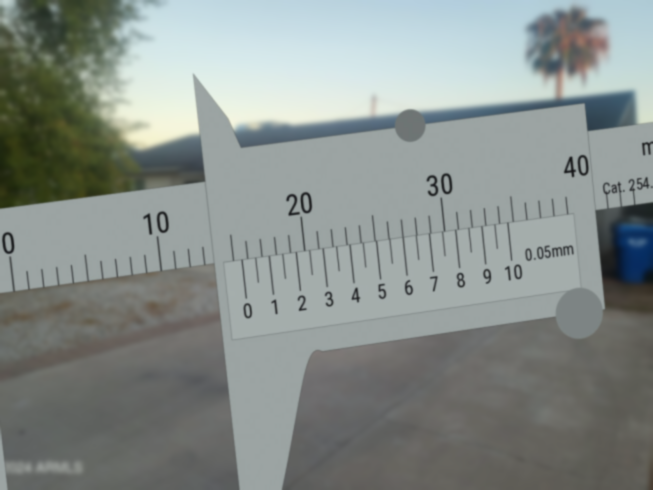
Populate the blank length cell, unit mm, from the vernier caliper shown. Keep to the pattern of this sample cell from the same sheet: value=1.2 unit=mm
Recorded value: value=15.6 unit=mm
